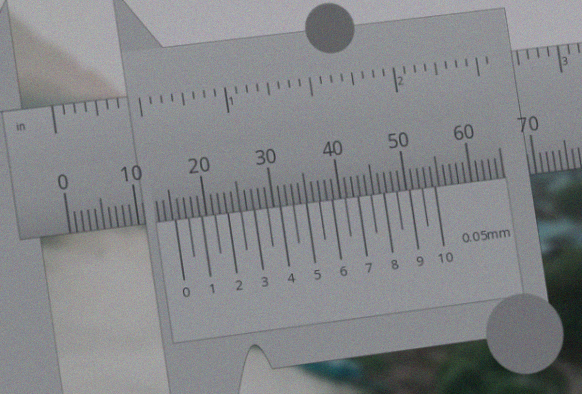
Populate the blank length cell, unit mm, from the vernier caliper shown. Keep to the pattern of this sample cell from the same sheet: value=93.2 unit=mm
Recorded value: value=15.4 unit=mm
